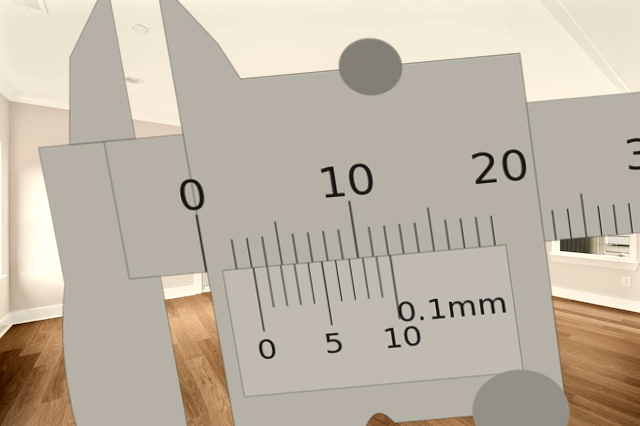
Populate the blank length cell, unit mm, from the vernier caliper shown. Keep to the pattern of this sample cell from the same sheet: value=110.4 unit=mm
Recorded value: value=3.1 unit=mm
